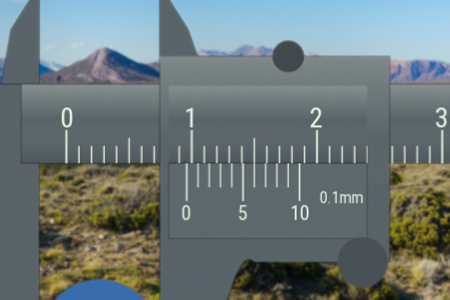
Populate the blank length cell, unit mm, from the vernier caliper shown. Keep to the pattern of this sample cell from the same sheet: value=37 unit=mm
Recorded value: value=9.6 unit=mm
